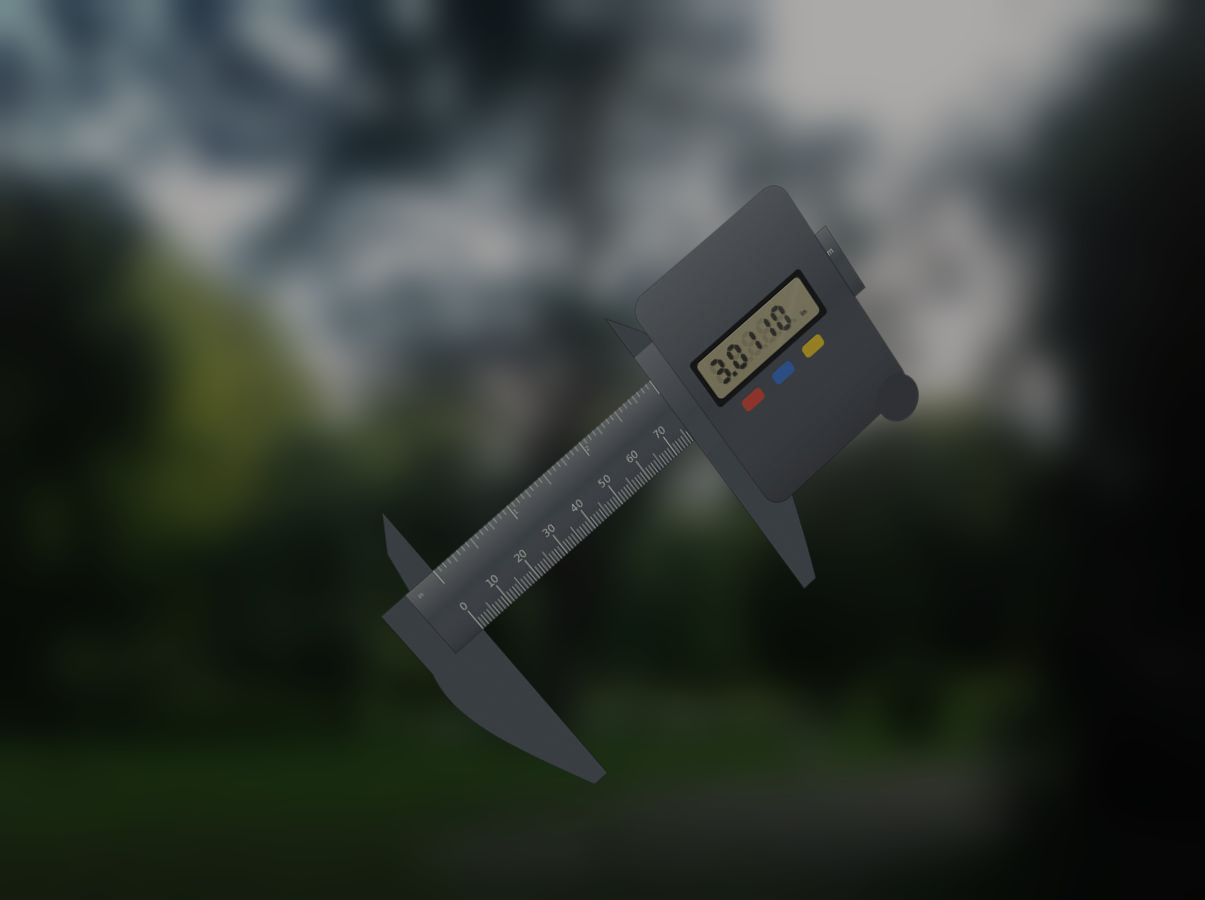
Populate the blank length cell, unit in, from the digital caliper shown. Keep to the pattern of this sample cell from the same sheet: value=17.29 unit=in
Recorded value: value=3.0110 unit=in
